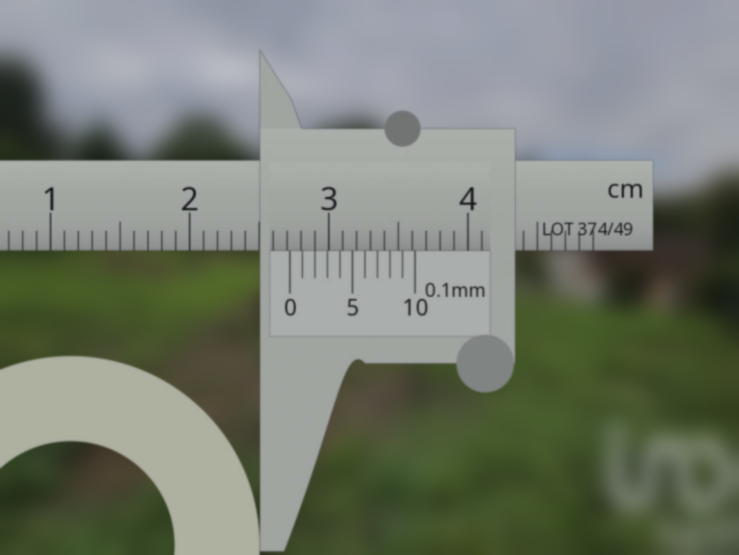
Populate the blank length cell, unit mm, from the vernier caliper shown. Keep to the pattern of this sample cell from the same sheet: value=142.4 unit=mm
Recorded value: value=27.2 unit=mm
